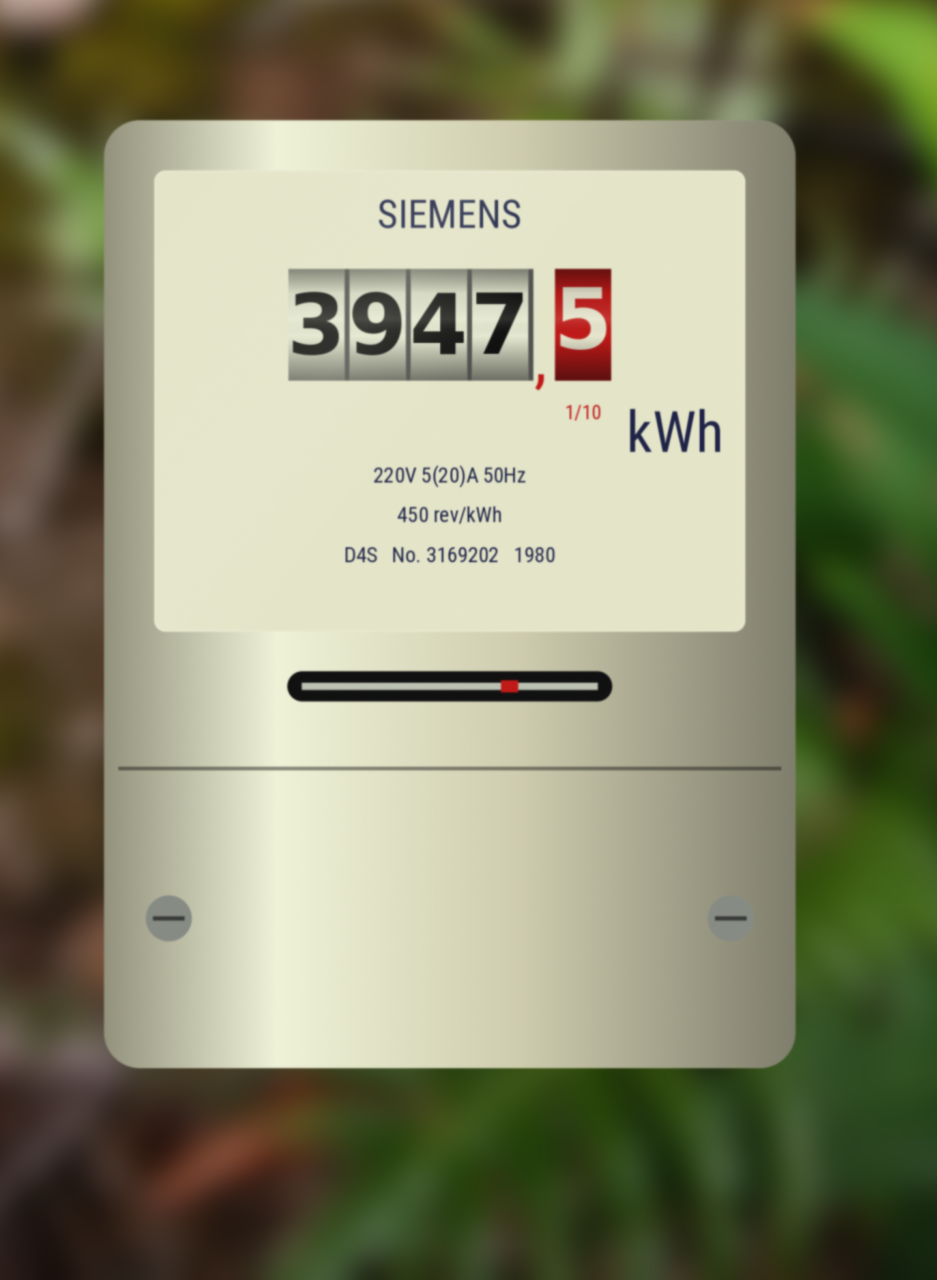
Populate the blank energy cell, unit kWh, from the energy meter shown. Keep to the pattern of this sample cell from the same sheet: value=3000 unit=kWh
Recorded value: value=3947.5 unit=kWh
